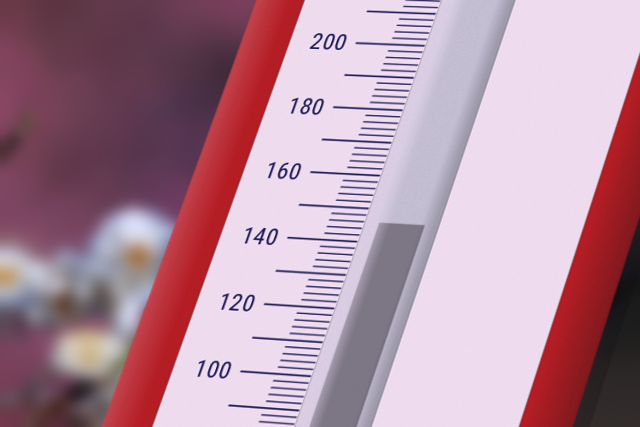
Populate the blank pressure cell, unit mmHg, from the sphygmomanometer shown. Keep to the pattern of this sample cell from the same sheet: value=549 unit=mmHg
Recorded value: value=146 unit=mmHg
